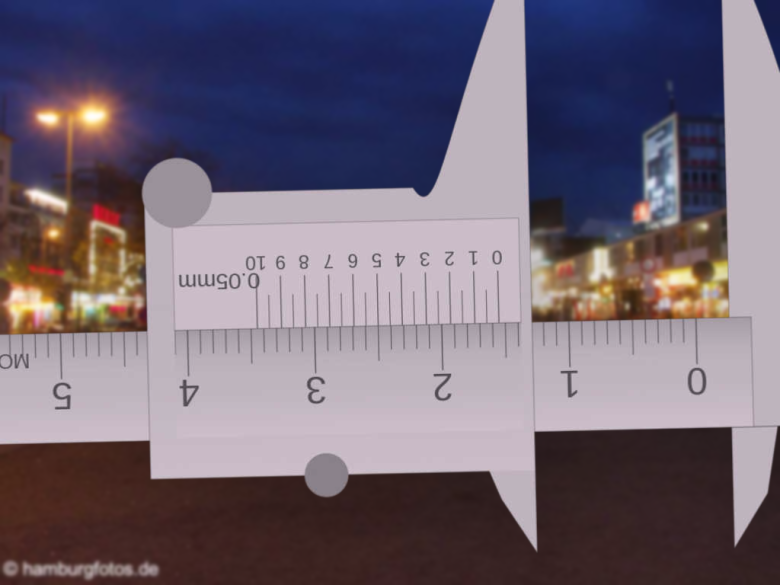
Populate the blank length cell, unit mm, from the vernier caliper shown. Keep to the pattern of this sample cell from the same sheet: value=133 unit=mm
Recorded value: value=15.5 unit=mm
